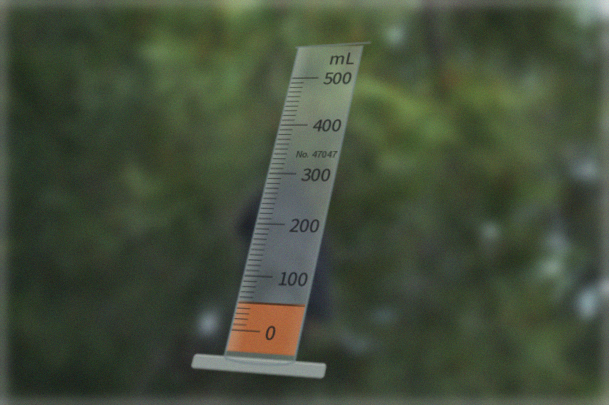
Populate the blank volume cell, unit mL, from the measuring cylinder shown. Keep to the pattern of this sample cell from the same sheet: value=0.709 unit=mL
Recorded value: value=50 unit=mL
